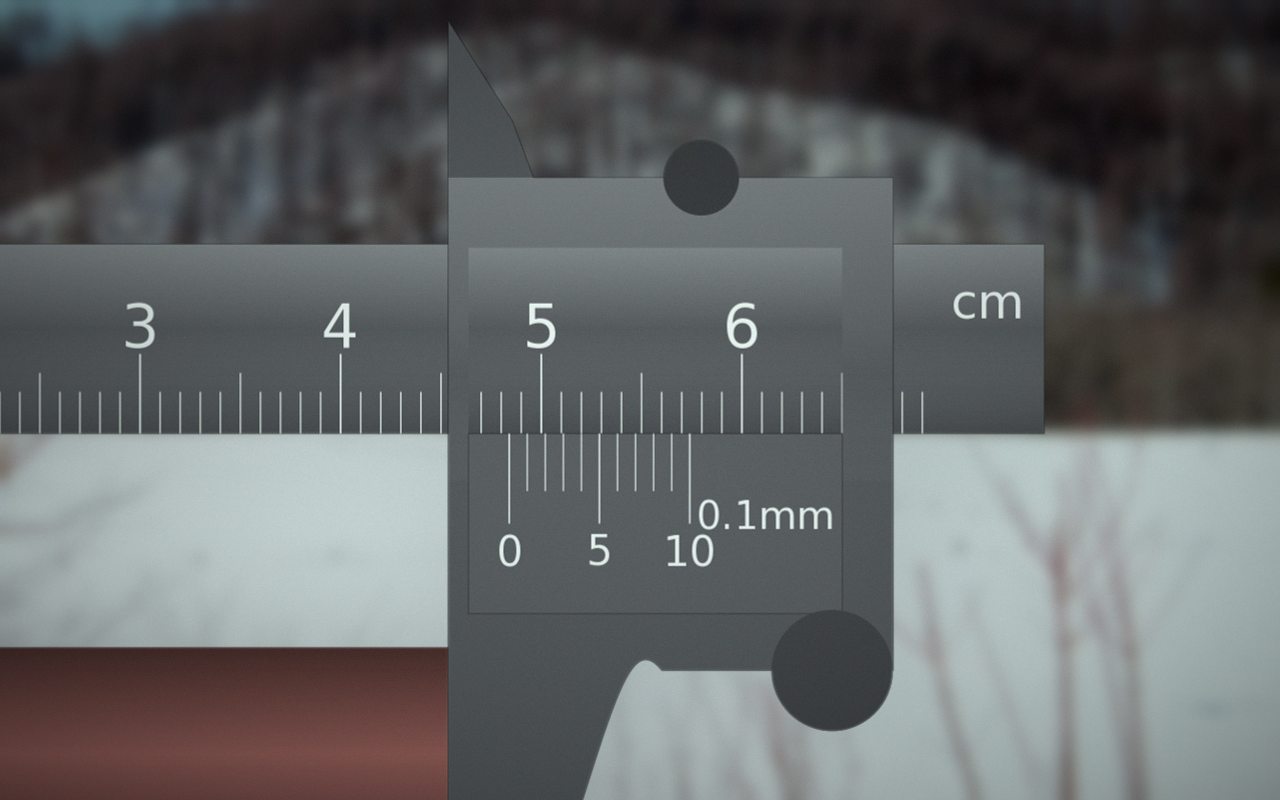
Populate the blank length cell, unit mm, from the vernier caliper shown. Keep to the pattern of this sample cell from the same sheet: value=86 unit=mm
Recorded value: value=48.4 unit=mm
